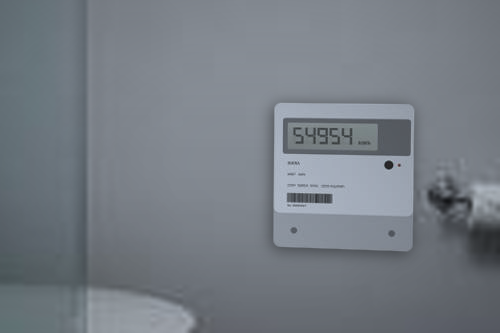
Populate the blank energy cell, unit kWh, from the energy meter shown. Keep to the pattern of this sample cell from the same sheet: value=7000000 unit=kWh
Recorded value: value=54954 unit=kWh
